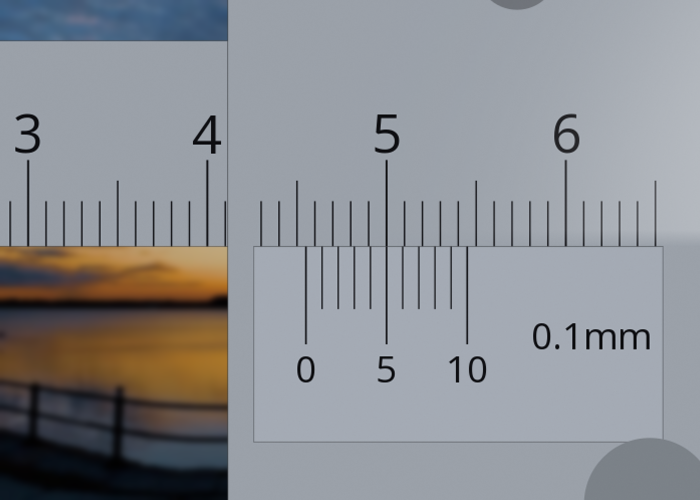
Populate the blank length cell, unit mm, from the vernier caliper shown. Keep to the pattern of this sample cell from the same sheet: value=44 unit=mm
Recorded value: value=45.5 unit=mm
